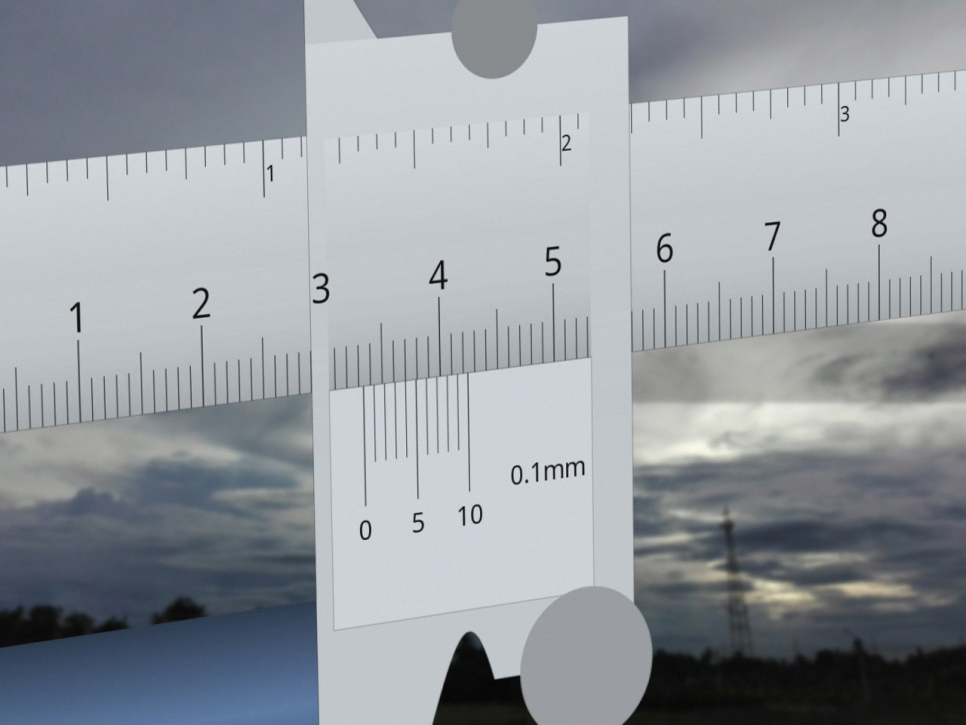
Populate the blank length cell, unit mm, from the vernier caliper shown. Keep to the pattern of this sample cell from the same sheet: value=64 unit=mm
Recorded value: value=33.4 unit=mm
